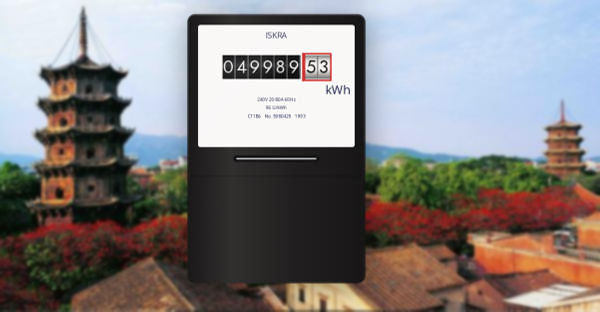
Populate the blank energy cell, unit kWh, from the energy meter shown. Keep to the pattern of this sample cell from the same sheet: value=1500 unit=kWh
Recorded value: value=49989.53 unit=kWh
